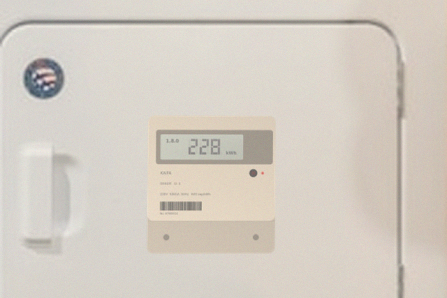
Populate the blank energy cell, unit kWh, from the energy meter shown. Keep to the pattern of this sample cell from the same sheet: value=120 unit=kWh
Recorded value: value=228 unit=kWh
